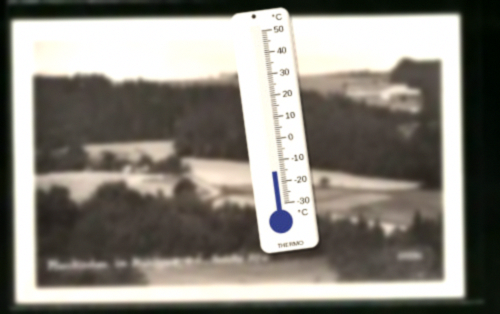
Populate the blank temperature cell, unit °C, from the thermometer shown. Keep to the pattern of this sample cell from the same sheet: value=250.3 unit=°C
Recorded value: value=-15 unit=°C
